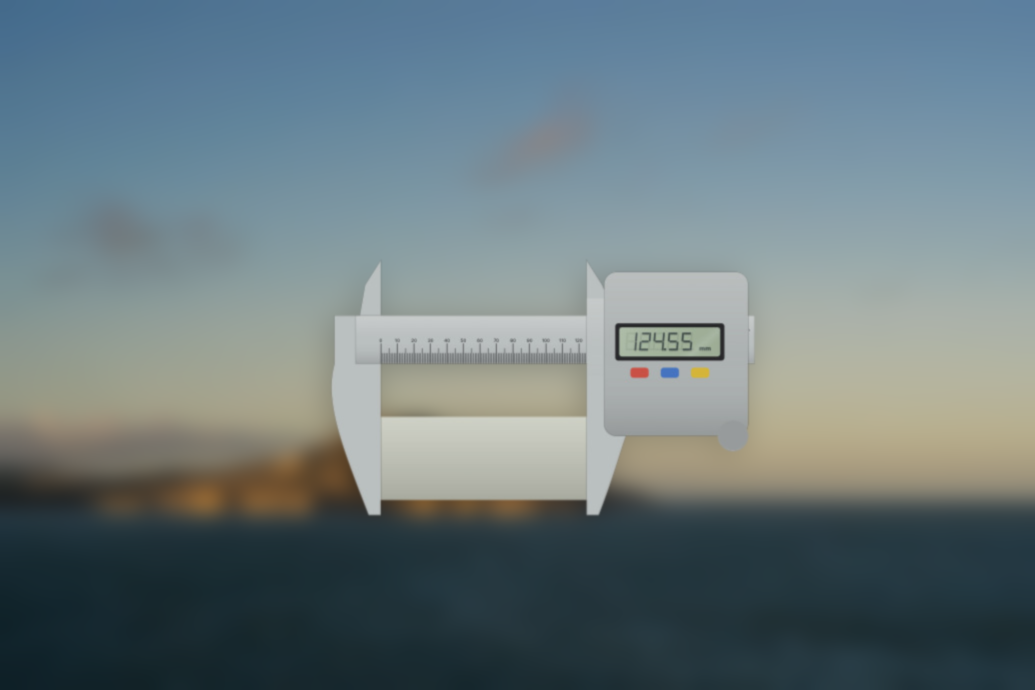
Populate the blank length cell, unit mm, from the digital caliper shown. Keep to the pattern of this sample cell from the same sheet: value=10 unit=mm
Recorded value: value=124.55 unit=mm
